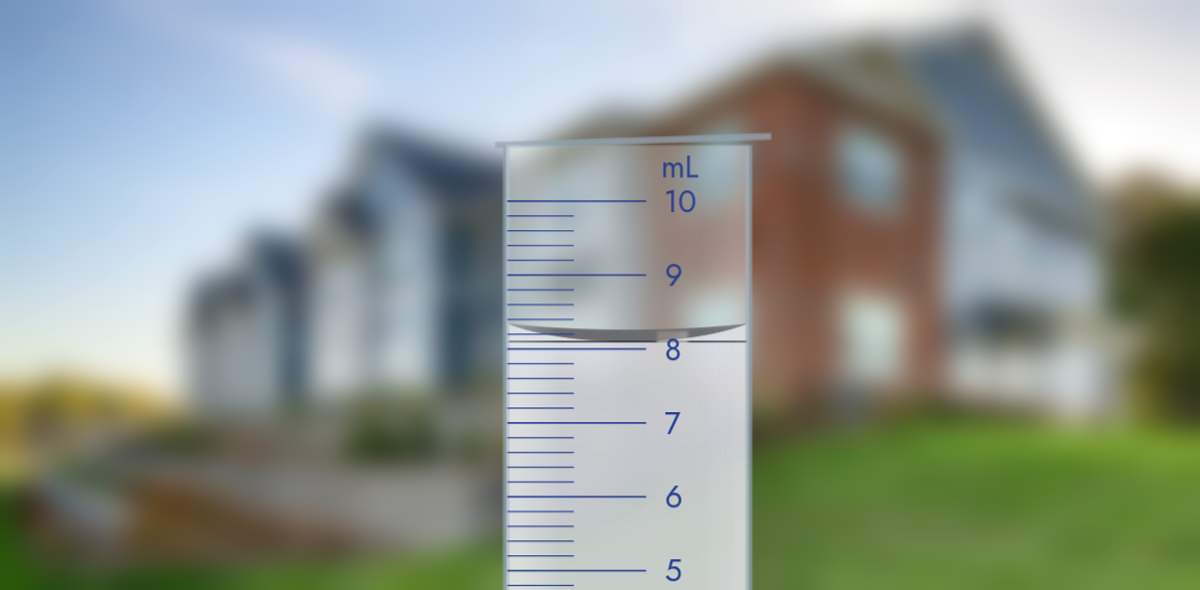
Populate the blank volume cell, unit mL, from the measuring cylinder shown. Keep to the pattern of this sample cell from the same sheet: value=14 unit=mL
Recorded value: value=8.1 unit=mL
